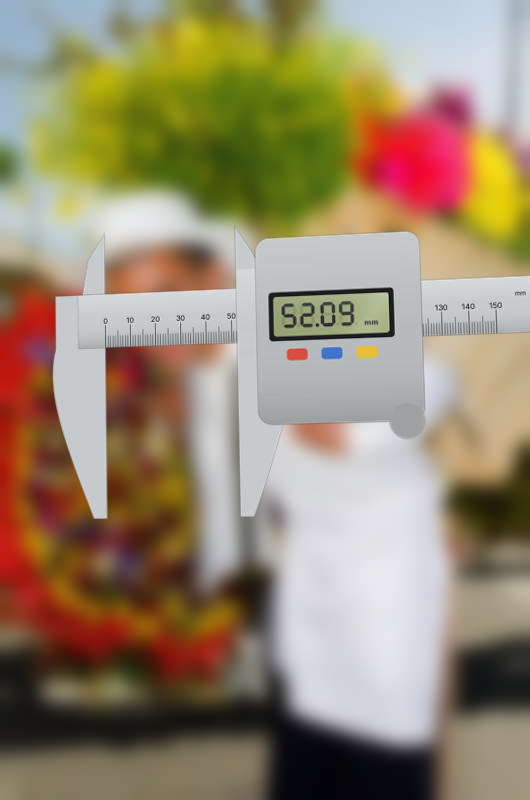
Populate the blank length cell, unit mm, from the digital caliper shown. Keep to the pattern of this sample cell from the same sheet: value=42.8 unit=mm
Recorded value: value=52.09 unit=mm
